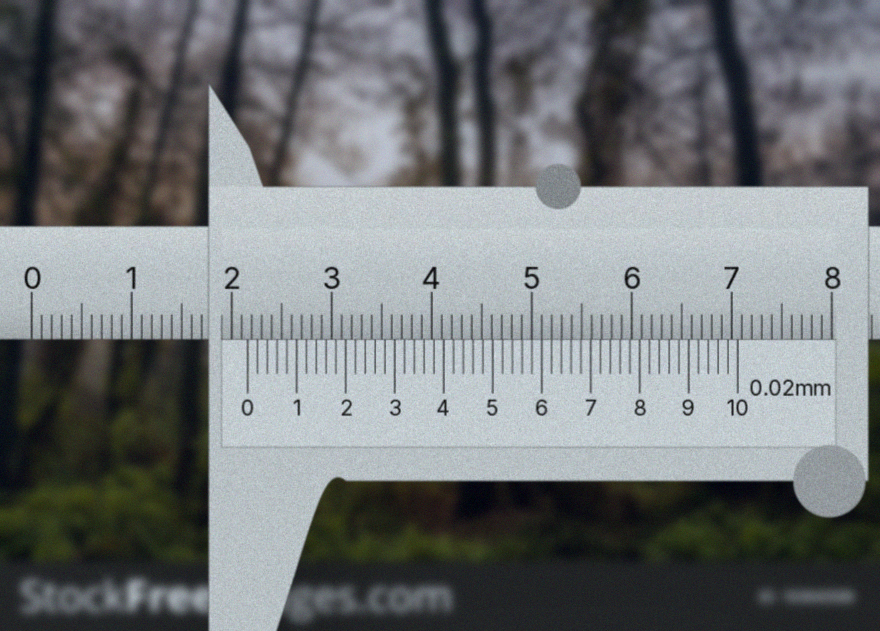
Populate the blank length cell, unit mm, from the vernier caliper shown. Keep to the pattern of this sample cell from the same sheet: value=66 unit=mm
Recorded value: value=21.6 unit=mm
